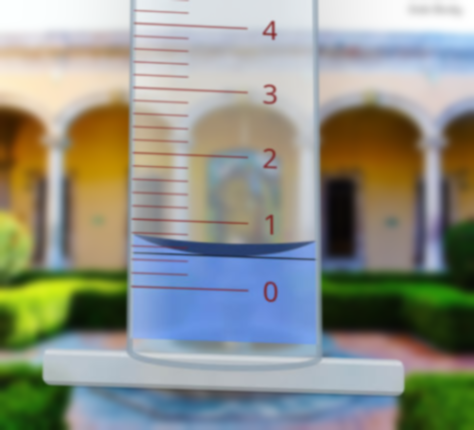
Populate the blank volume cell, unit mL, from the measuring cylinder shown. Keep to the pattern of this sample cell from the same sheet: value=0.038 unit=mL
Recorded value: value=0.5 unit=mL
